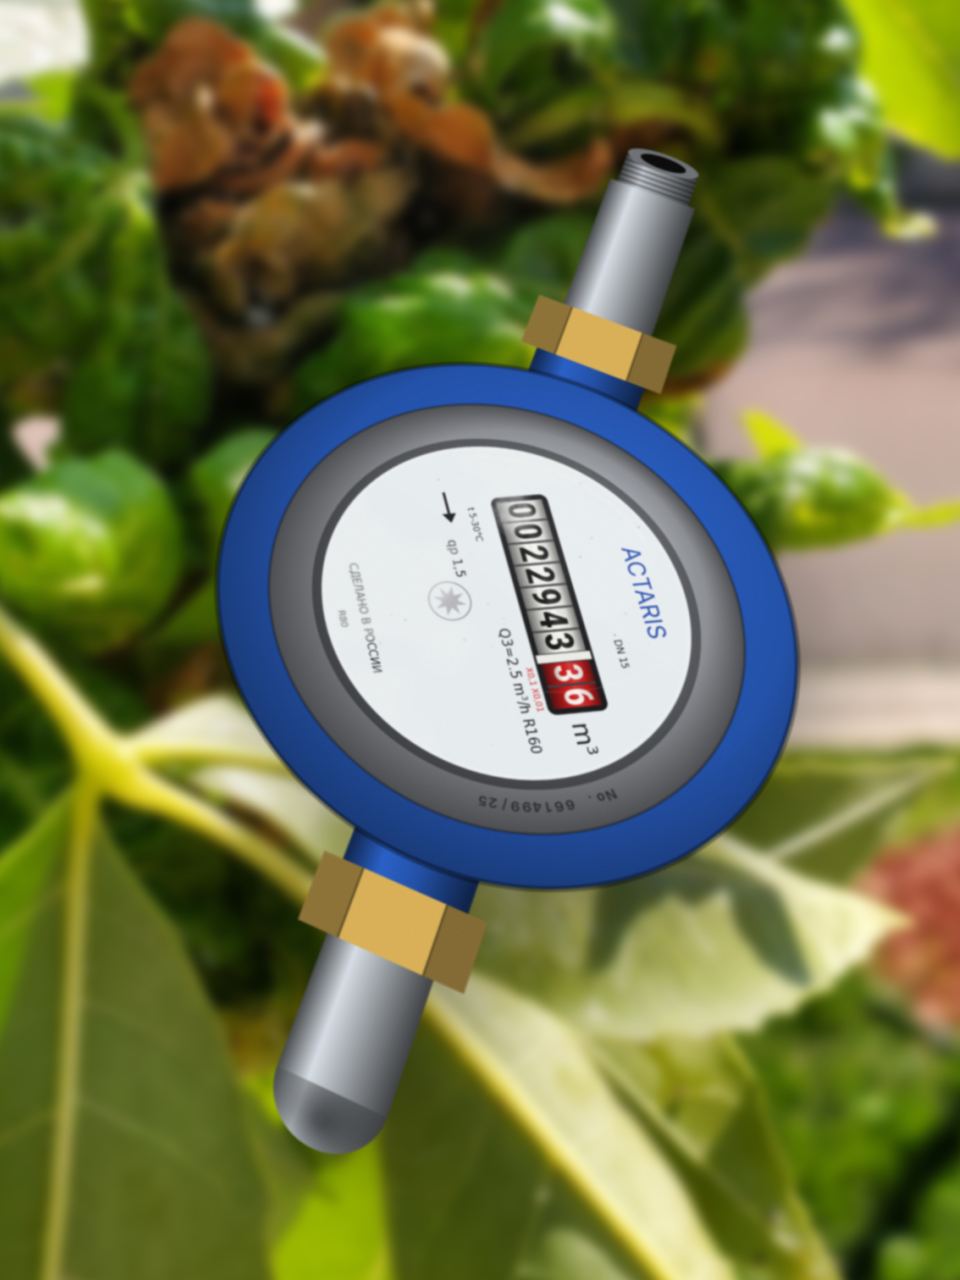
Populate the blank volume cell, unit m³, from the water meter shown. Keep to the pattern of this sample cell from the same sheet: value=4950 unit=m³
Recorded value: value=22943.36 unit=m³
